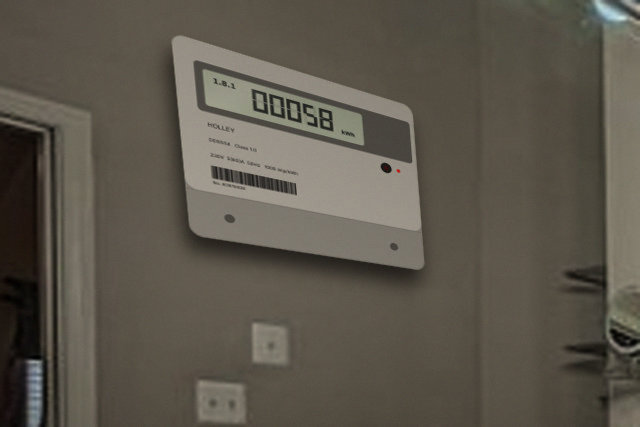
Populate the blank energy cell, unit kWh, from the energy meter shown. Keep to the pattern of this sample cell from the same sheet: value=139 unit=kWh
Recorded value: value=58 unit=kWh
